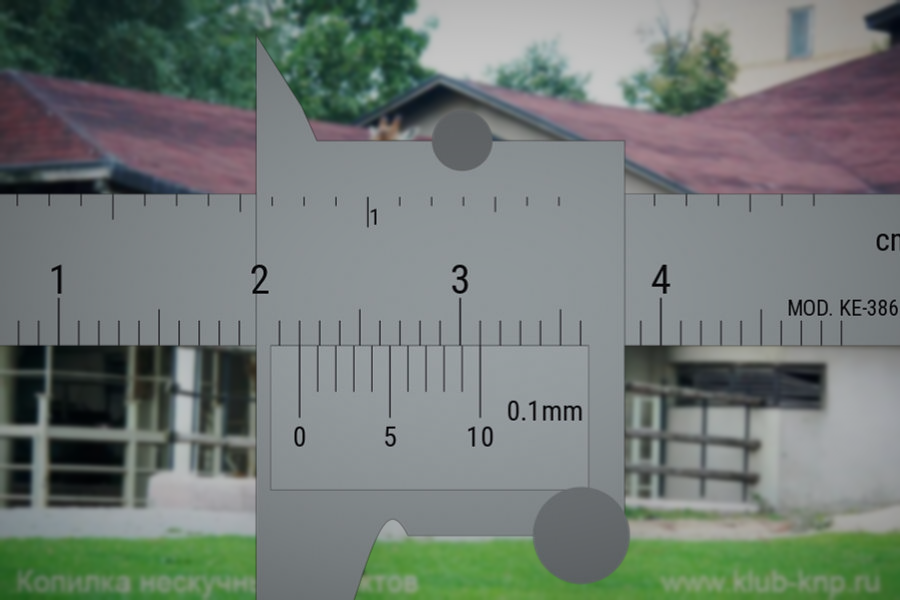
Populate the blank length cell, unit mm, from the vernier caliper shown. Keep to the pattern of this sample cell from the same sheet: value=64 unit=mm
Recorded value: value=22.0 unit=mm
